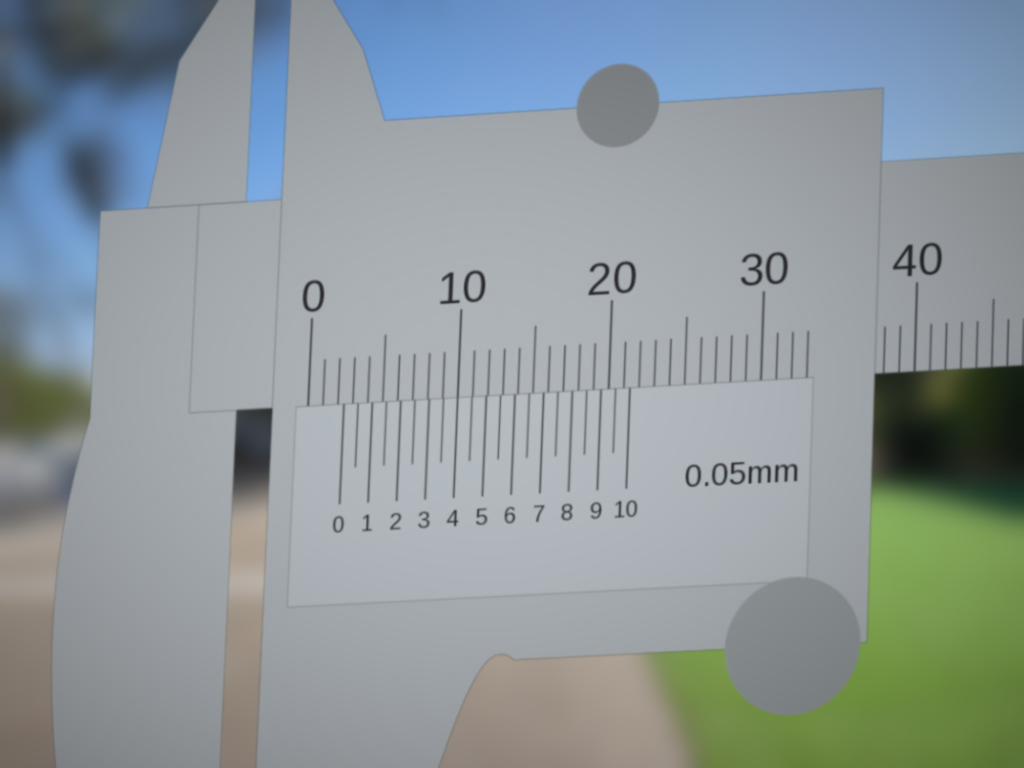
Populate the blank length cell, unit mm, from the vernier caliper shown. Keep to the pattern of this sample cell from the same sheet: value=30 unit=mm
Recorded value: value=2.4 unit=mm
